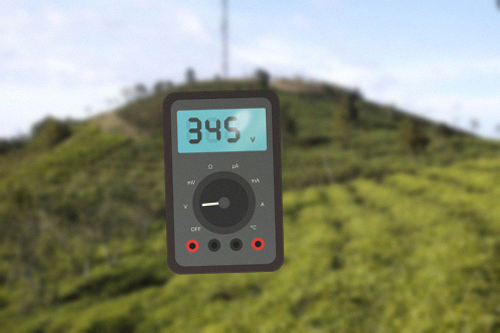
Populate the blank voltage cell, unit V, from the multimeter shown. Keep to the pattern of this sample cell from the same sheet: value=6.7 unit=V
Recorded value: value=345 unit=V
